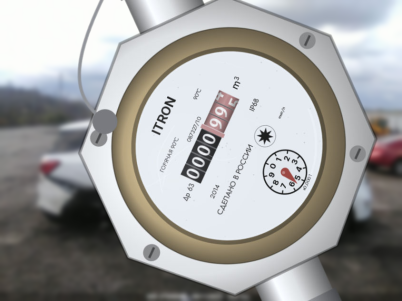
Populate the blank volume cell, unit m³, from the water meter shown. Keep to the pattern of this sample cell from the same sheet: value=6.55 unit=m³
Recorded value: value=0.9945 unit=m³
